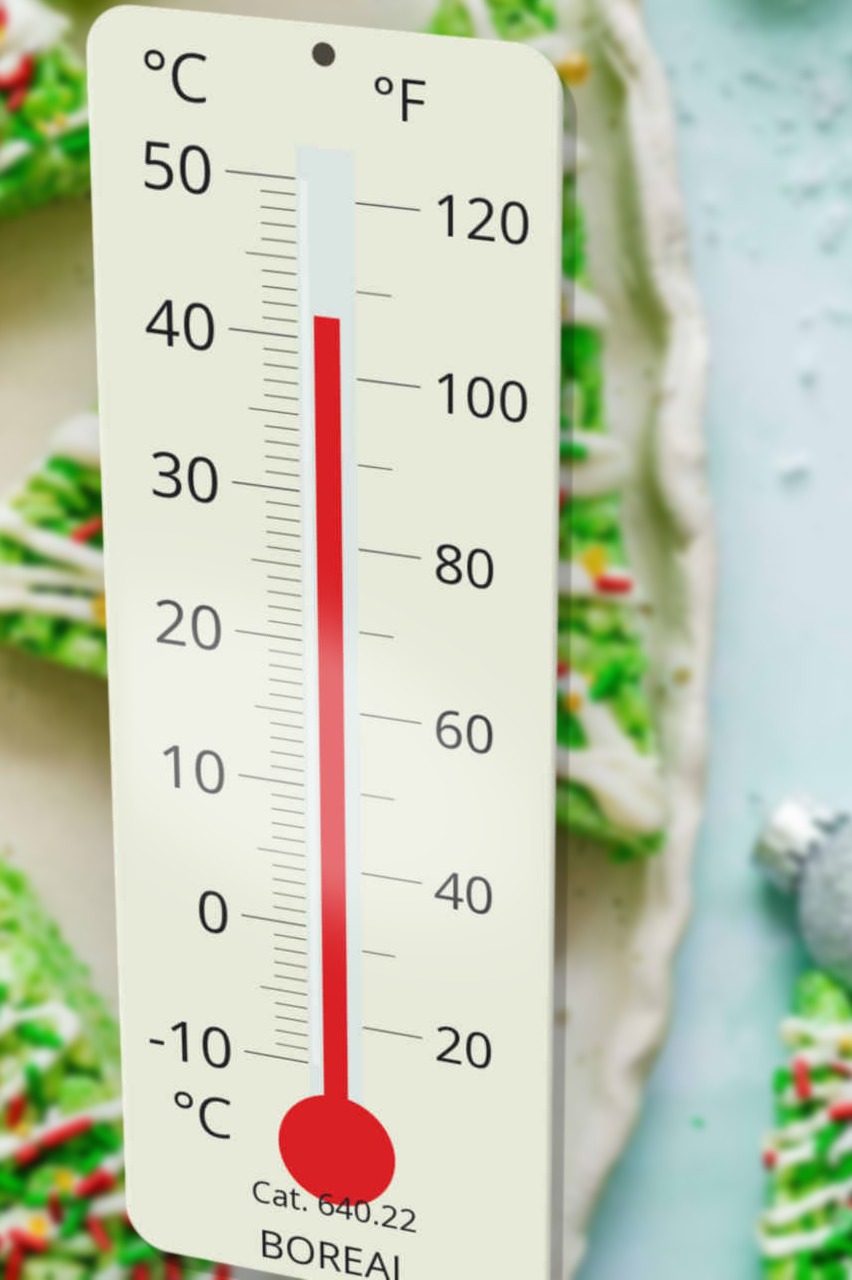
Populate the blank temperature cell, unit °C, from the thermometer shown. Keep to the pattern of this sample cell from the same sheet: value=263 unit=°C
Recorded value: value=41.5 unit=°C
